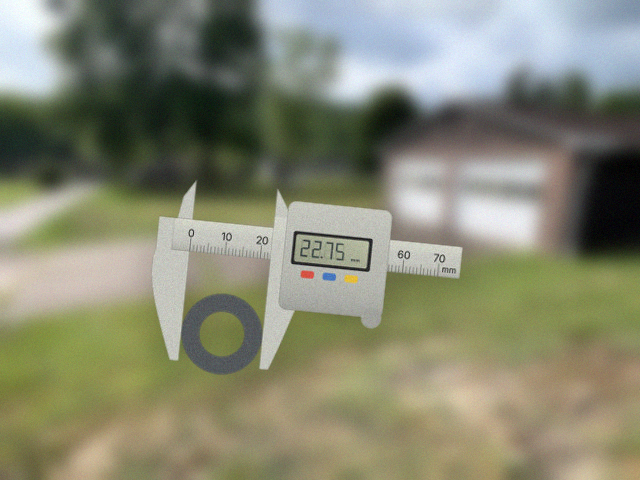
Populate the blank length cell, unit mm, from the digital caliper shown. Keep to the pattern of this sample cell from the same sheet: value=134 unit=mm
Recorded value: value=22.75 unit=mm
